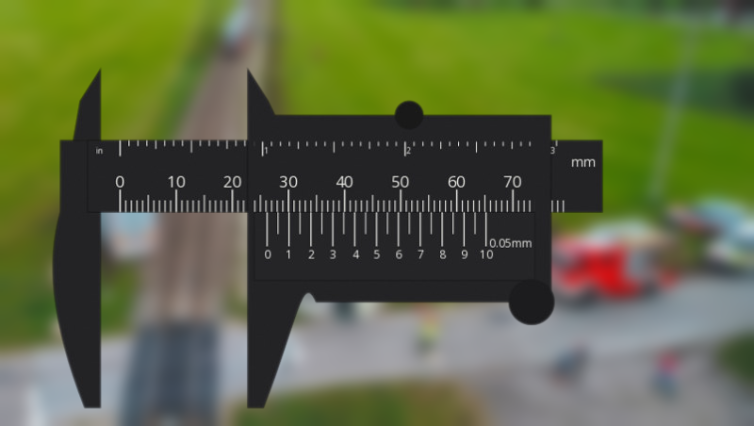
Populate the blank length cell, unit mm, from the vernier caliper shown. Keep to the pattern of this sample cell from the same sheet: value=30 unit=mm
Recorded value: value=26.2 unit=mm
